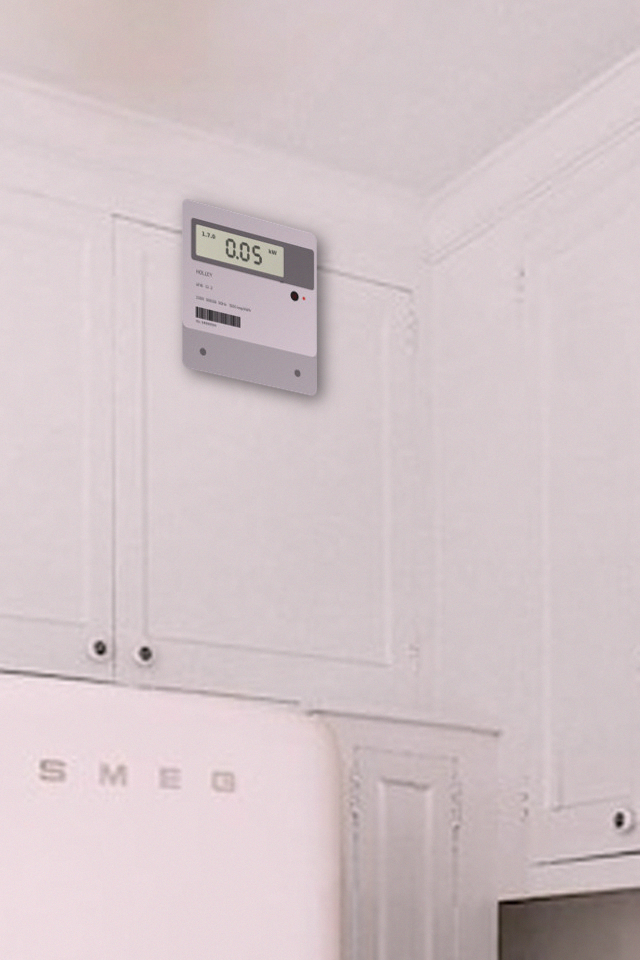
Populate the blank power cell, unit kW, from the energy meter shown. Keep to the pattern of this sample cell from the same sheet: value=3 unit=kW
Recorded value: value=0.05 unit=kW
